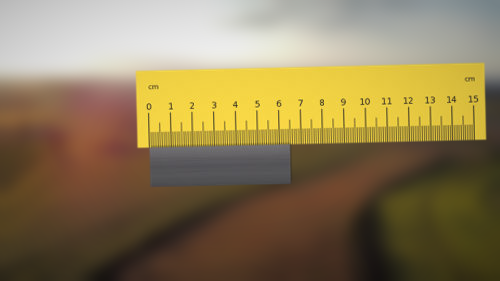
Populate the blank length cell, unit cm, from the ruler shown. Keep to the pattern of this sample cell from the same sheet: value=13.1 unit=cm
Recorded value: value=6.5 unit=cm
